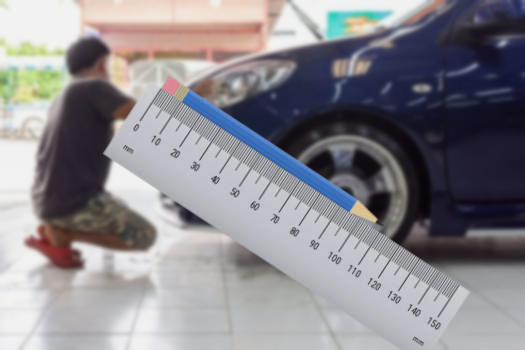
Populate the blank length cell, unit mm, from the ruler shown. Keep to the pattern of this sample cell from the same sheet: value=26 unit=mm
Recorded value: value=110 unit=mm
